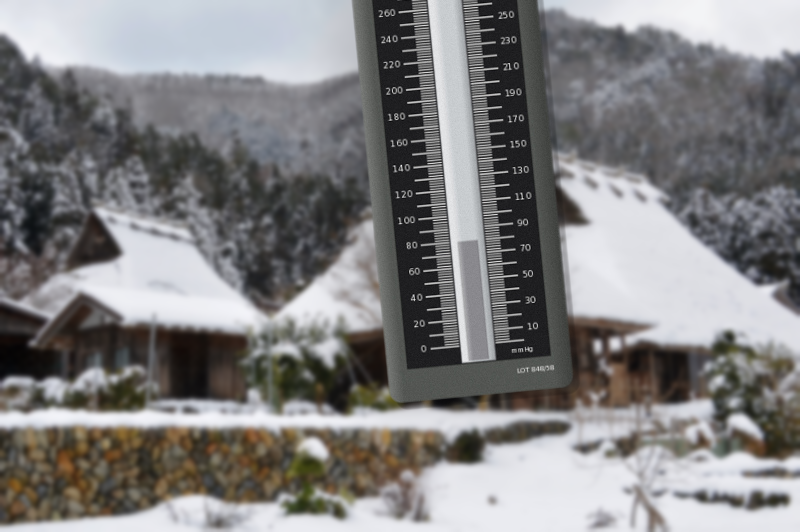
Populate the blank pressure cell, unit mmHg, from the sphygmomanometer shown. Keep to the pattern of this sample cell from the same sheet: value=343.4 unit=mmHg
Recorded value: value=80 unit=mmHg
